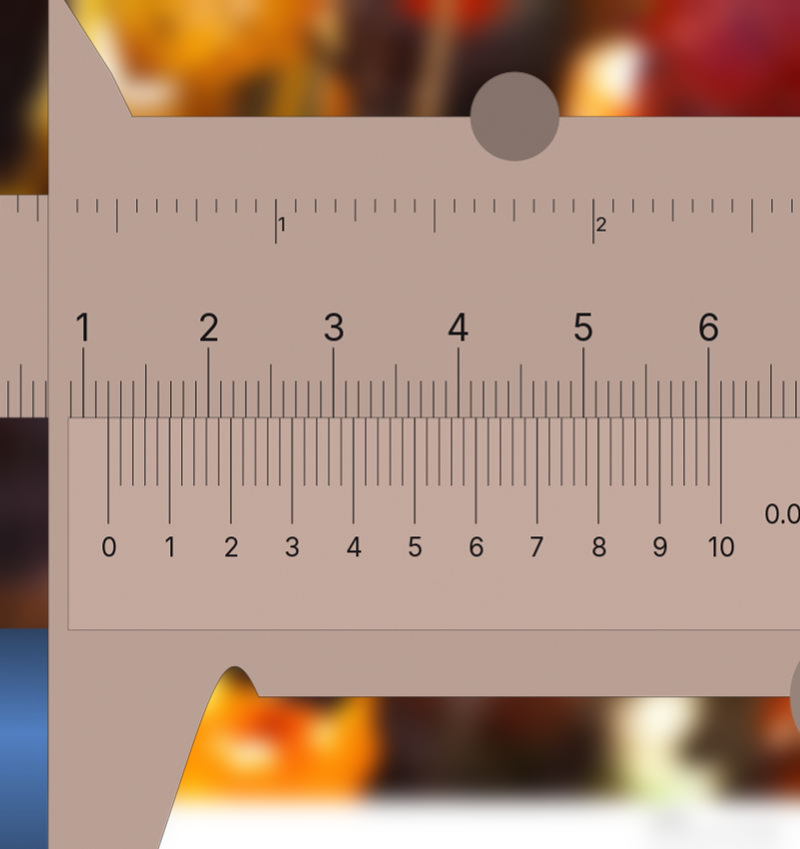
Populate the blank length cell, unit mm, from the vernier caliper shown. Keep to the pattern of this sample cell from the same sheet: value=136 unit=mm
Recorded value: value=12.0 unit=mm
